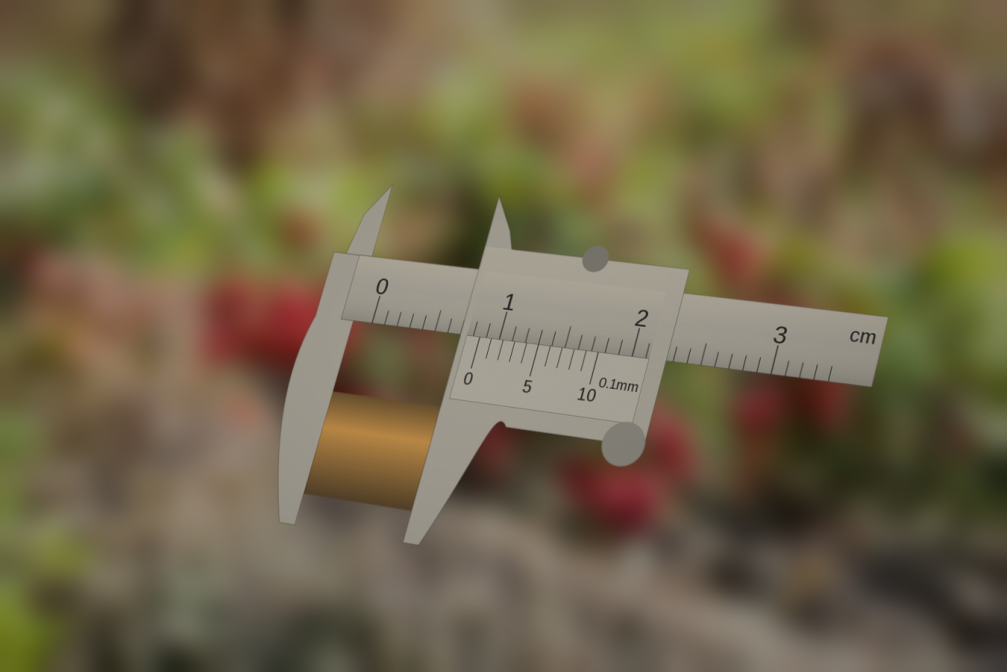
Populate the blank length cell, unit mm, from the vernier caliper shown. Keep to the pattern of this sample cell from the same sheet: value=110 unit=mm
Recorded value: value=8.5 unit=mm
